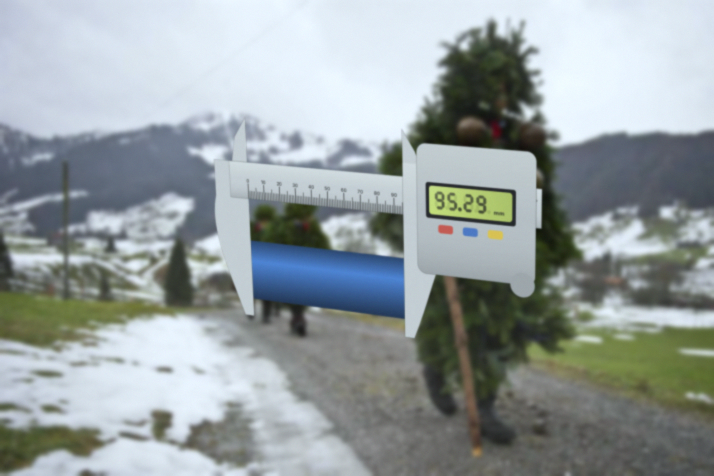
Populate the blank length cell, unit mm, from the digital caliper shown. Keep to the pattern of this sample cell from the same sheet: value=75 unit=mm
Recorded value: value=95.29 unit=mm
